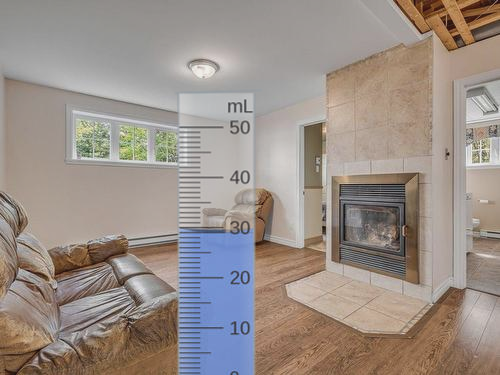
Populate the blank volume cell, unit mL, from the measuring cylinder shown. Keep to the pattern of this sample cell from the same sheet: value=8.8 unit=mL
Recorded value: value=29 unit=mL
